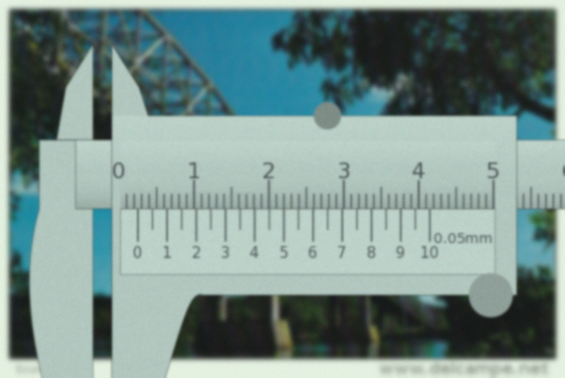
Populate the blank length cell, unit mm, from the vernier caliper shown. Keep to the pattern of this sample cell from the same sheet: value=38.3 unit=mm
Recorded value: value=2.5 unit=mm
